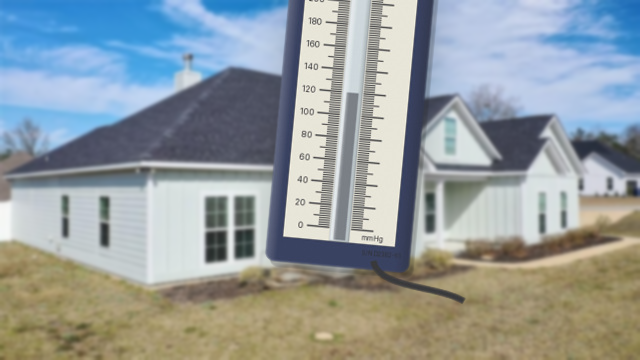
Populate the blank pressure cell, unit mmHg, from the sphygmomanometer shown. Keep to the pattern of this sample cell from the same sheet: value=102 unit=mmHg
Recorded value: value=120 unit=mmHg
